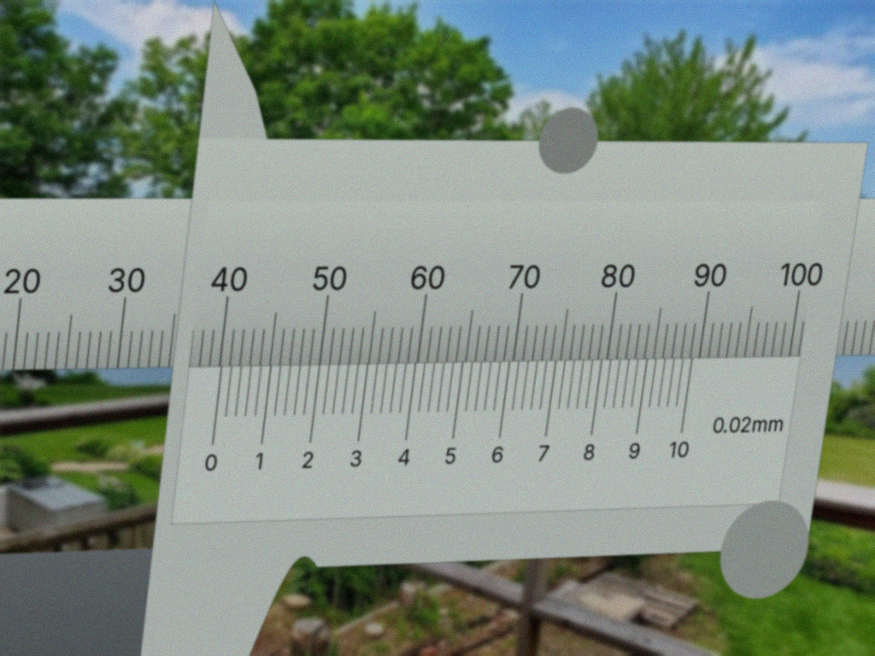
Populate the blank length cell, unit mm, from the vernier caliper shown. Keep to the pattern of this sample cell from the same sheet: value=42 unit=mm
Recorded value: value=40.2 unit=mm
